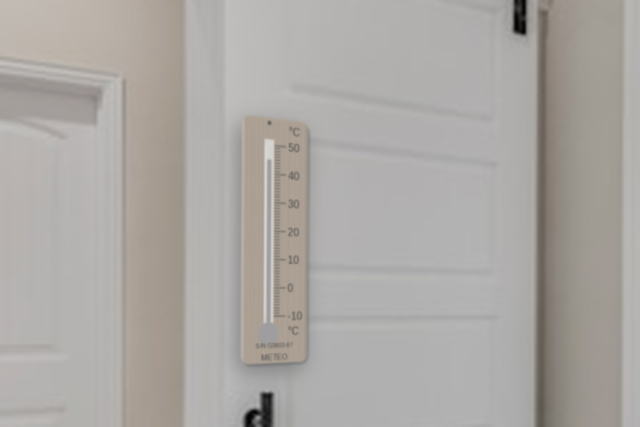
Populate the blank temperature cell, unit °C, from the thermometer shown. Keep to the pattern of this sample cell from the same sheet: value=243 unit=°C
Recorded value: value=45 unit=°C
